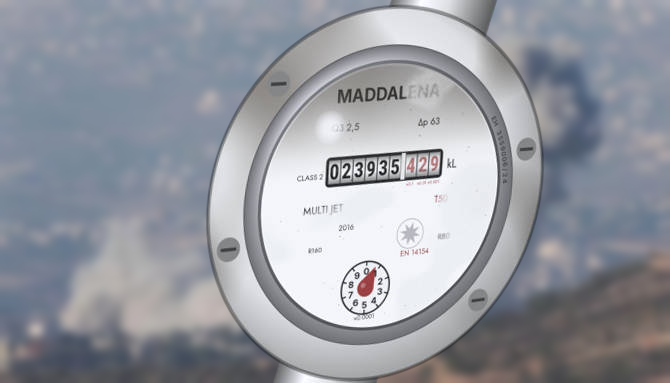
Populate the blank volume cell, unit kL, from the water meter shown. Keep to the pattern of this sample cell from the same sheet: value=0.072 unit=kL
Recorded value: value=23935.4290 unit=kL
